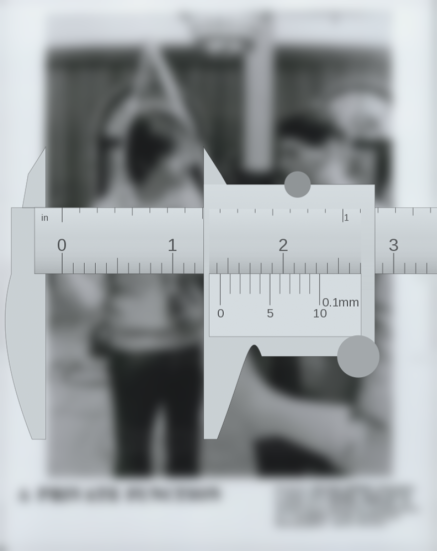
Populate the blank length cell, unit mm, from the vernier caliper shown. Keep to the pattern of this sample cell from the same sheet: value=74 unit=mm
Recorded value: value=14.3 unit=mm
